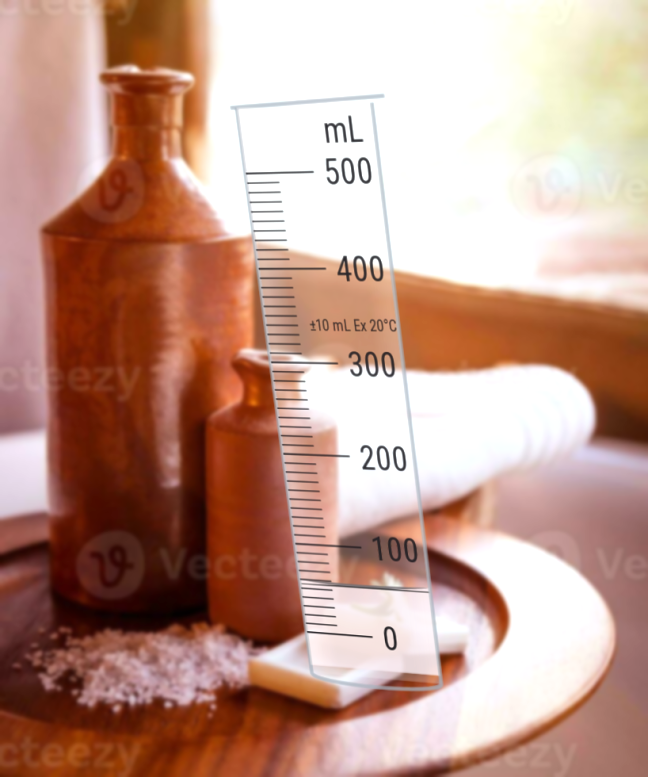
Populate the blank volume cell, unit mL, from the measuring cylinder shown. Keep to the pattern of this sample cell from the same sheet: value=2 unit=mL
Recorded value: value=55 unit=mL
